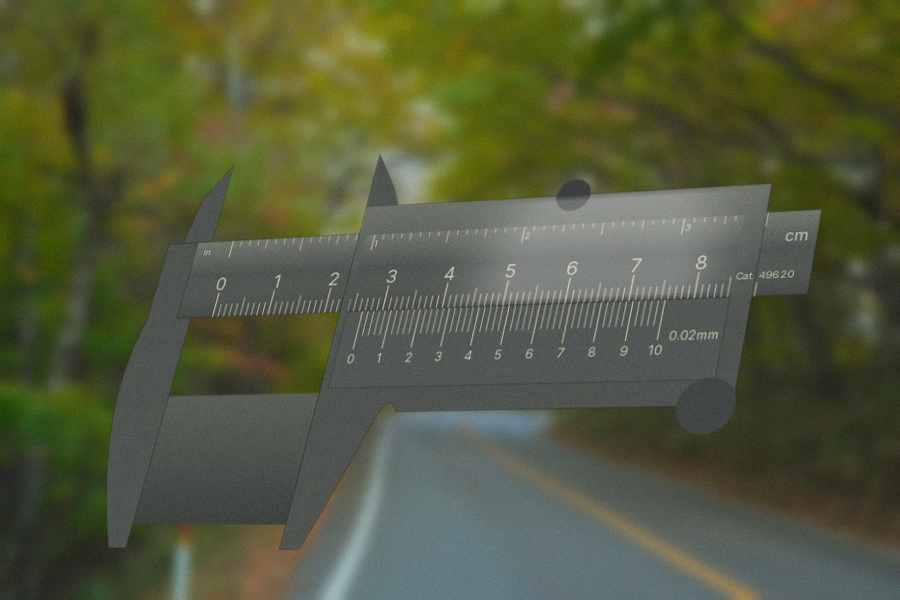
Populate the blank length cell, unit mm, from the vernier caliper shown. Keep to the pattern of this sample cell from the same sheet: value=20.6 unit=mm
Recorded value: value=26.6 unit=mm
